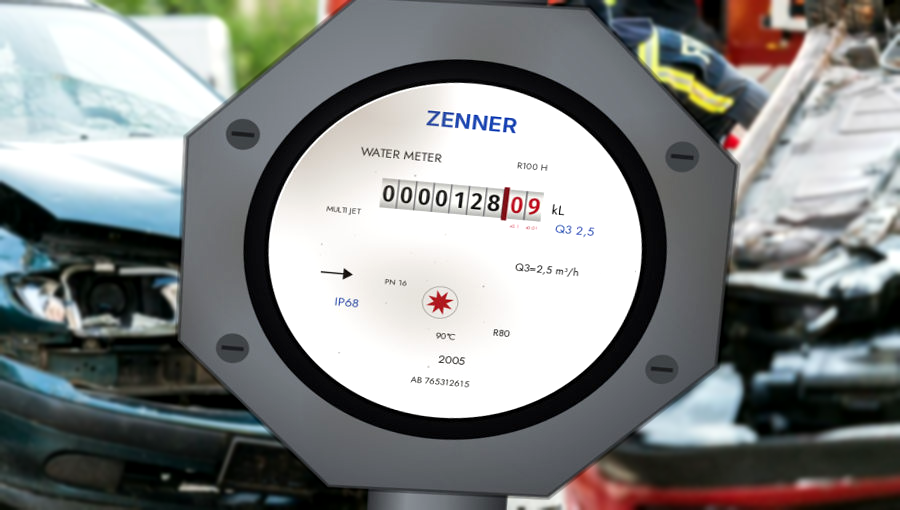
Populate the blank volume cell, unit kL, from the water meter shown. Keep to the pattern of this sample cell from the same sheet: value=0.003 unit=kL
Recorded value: value=128.09 unit=kL
